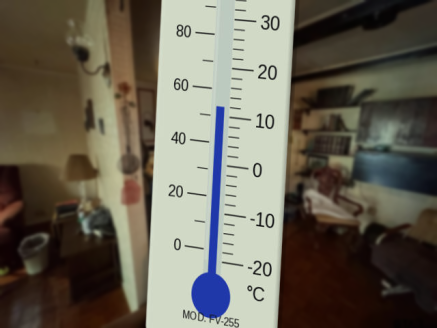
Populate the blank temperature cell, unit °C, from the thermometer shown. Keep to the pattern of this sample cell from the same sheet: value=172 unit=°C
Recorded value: value=12 unit=°C
